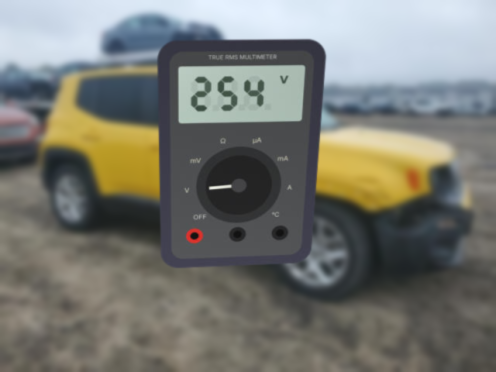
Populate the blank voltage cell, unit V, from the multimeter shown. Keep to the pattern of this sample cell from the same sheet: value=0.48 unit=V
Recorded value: value=254 unit=V
